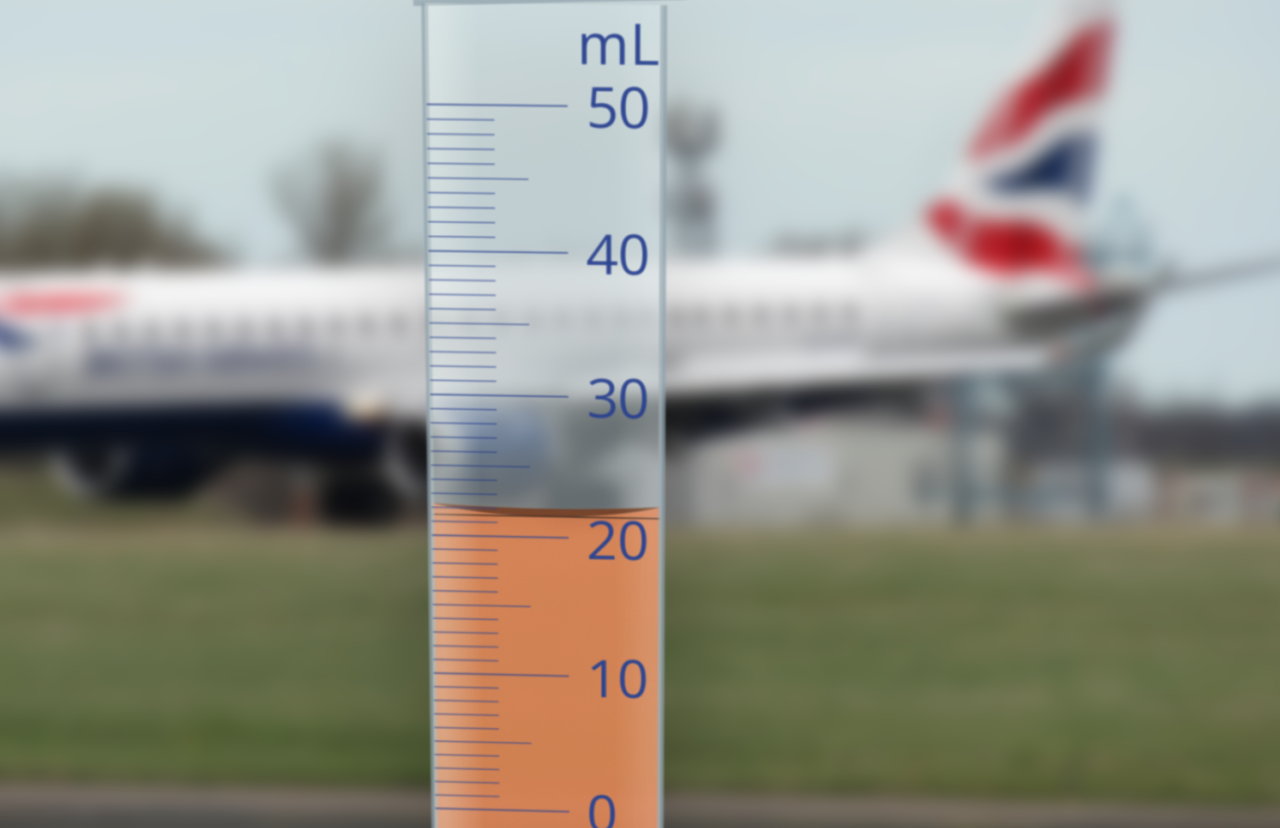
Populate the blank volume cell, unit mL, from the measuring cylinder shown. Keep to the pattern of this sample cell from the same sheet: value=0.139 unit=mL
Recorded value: value=21.5 unit=mL
